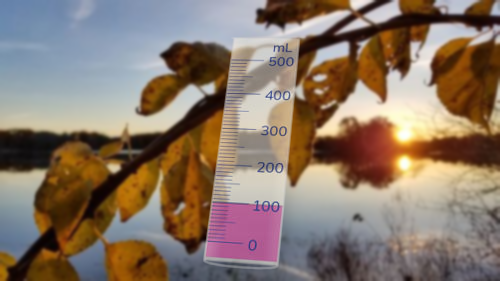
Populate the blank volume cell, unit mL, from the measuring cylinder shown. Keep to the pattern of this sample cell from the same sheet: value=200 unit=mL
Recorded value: value=100 unit=mL
